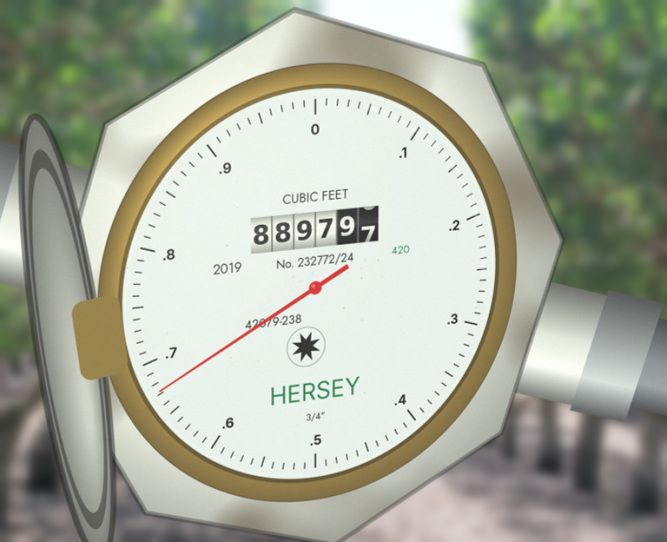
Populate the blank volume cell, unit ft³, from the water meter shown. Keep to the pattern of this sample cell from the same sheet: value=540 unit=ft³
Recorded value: value=889796.67 unit=ft³
